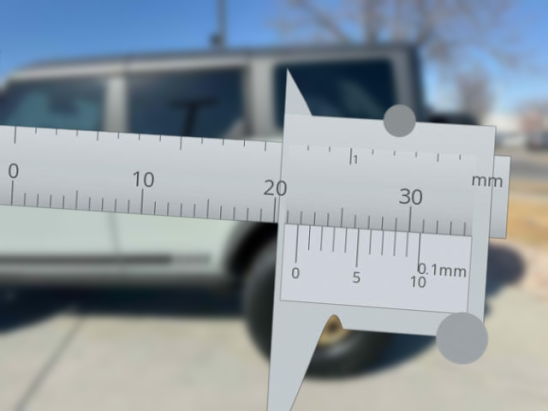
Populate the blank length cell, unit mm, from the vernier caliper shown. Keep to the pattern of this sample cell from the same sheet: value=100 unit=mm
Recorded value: value=21.8 unit=mm
